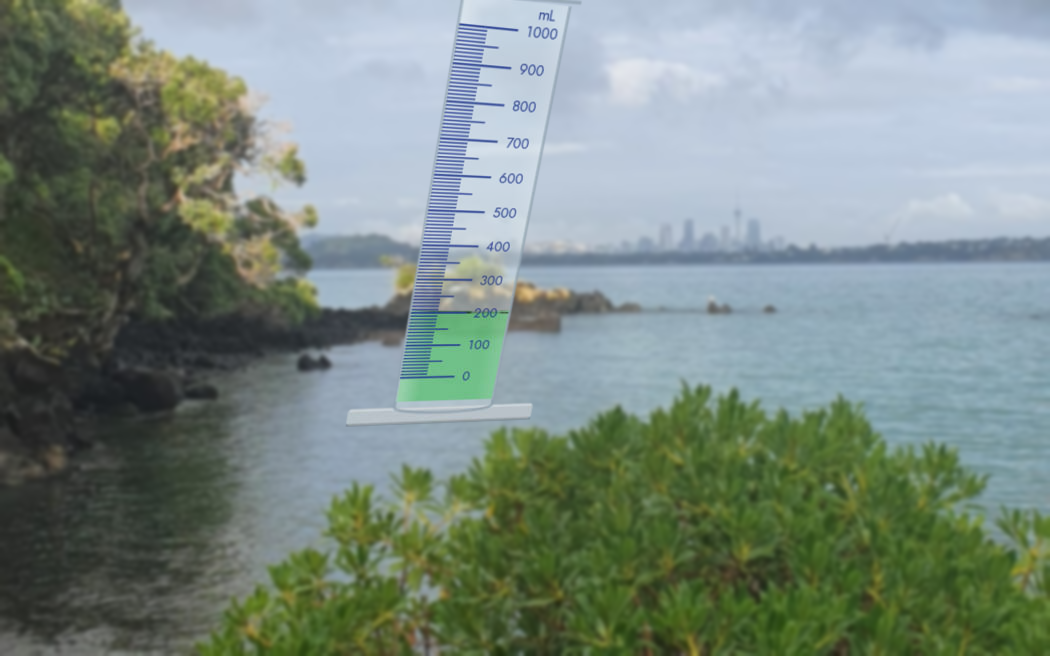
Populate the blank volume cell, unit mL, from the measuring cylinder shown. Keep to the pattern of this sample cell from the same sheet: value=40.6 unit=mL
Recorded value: value=200 unit=mL
